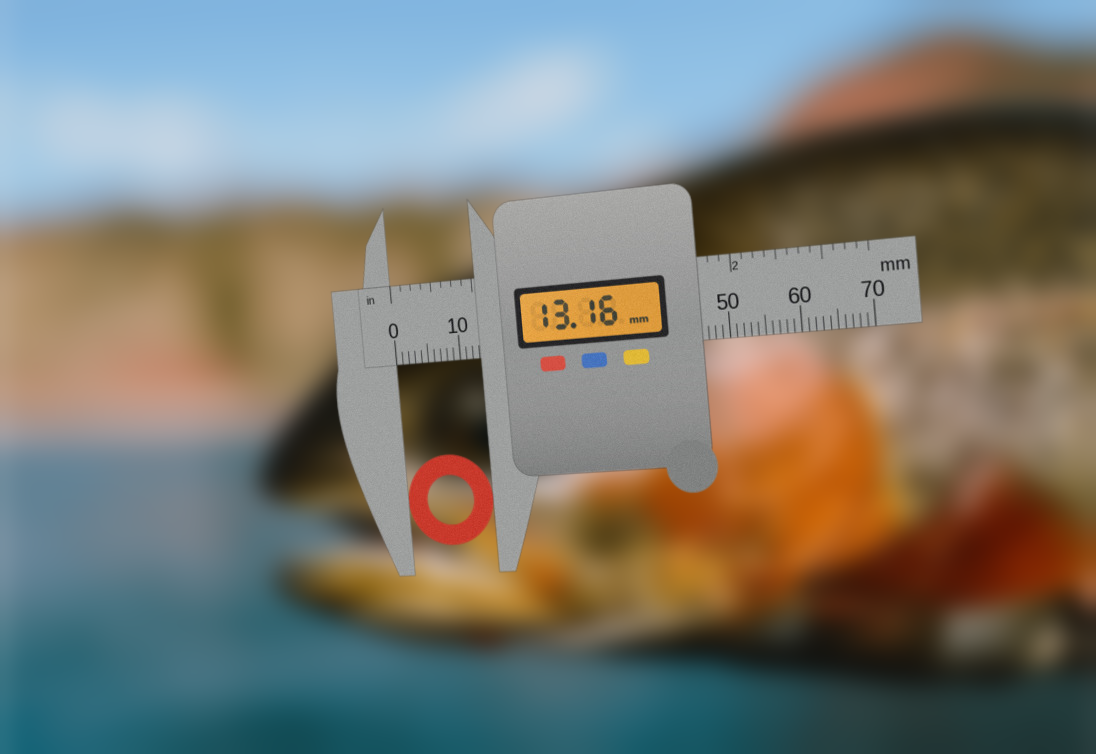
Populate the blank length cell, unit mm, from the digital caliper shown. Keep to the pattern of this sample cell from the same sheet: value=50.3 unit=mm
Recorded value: value=13.16 unit=mm
